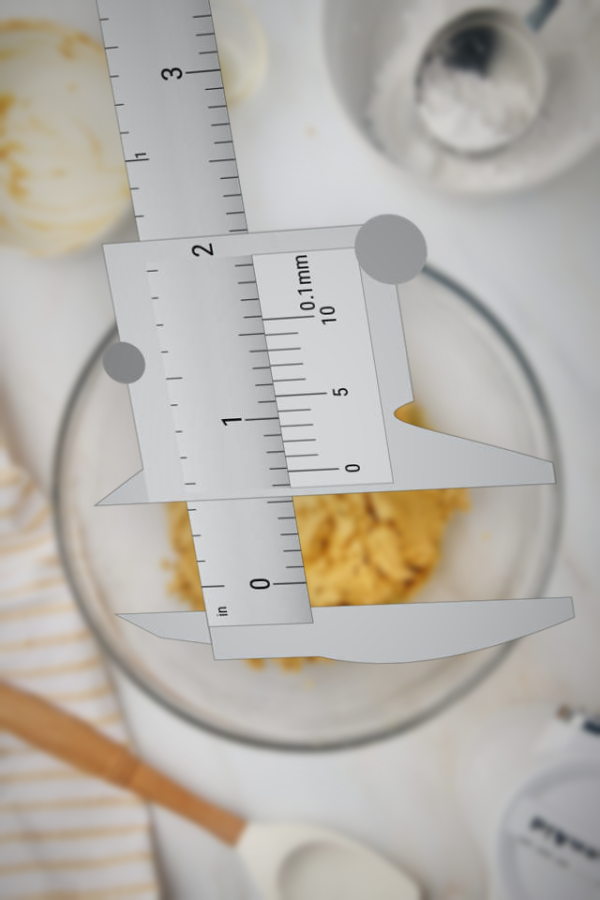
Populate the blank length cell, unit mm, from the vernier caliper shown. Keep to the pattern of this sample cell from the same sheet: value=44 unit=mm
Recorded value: value=6.8 unit=mm
